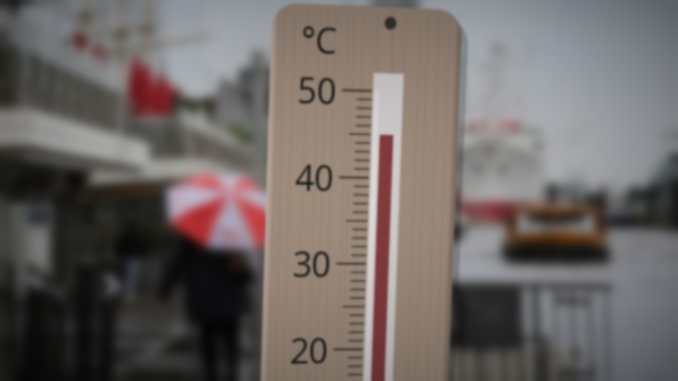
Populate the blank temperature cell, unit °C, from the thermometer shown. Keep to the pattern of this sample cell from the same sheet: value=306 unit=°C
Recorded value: value=45 unit=°C
